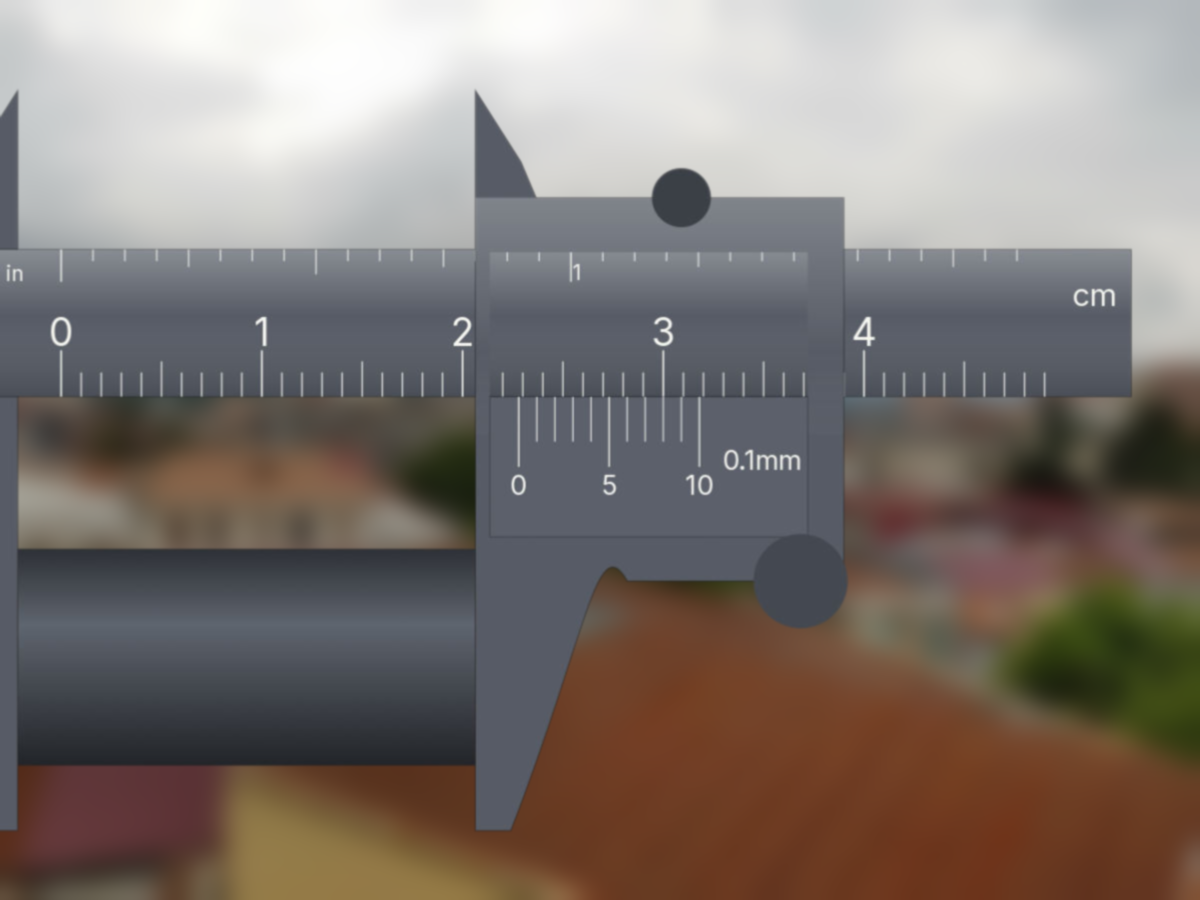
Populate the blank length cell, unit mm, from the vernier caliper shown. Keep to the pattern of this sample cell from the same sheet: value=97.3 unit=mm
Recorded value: value=22.8 unit=mm
